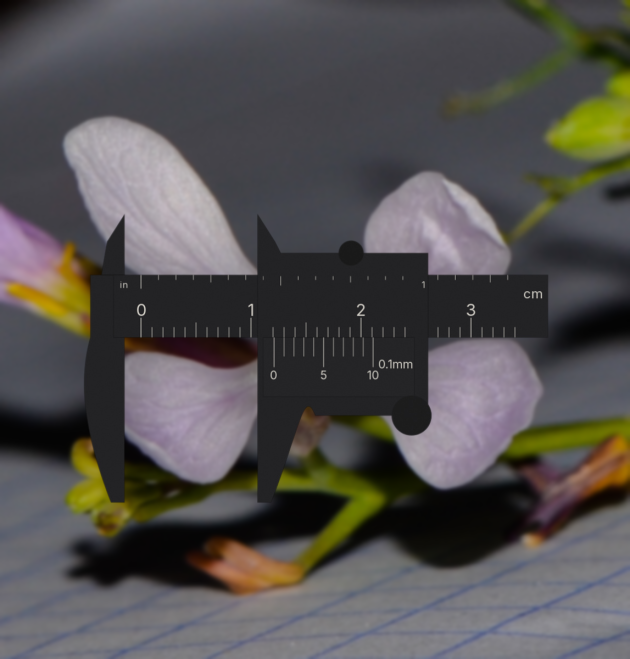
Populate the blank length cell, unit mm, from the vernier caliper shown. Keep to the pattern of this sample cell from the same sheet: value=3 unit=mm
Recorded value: value=12.1 unit=mm
